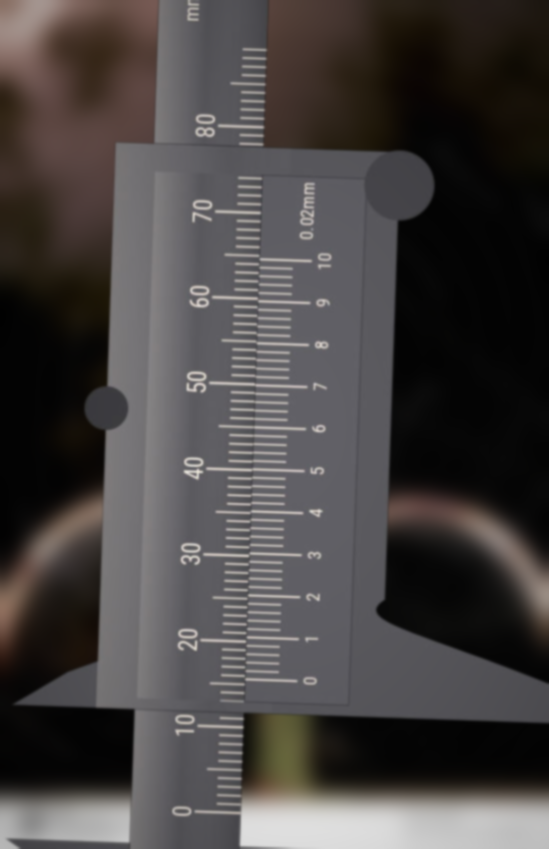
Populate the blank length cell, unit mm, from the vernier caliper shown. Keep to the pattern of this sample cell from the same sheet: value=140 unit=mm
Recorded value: value=15.6 unit=mm
